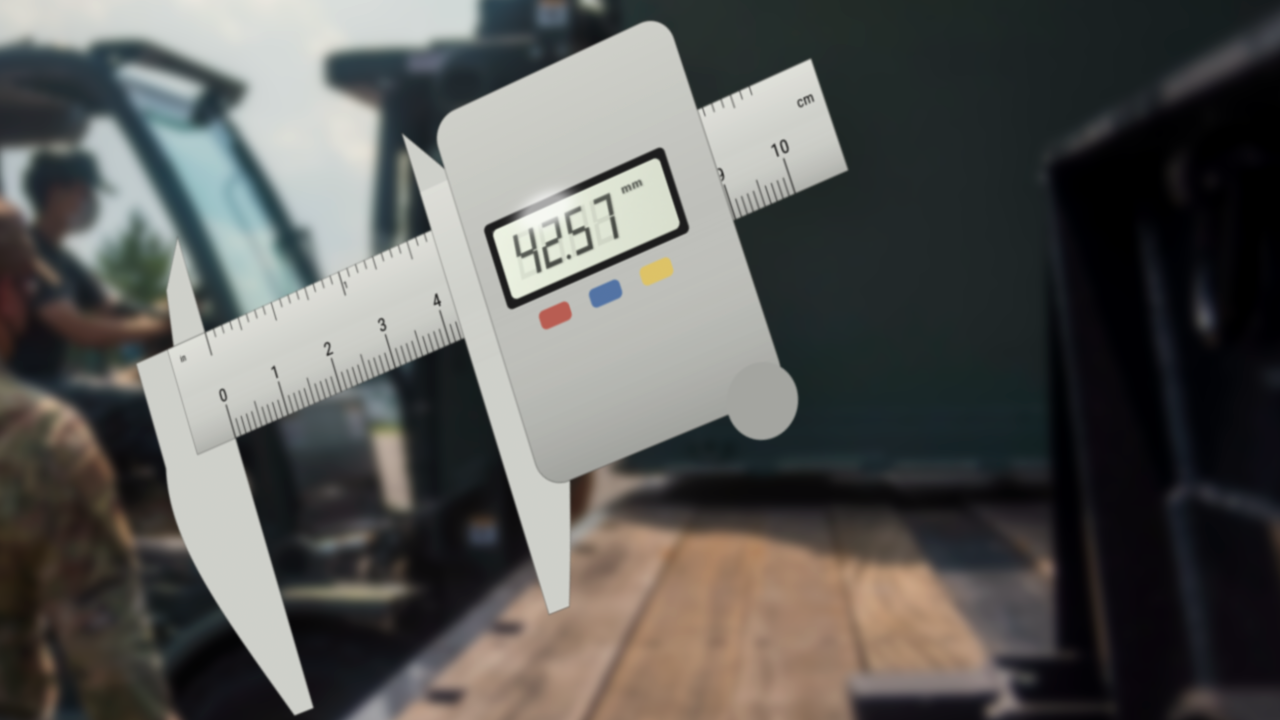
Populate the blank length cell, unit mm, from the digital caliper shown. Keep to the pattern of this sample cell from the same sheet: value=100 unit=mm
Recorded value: value=42.57 unit=mm
